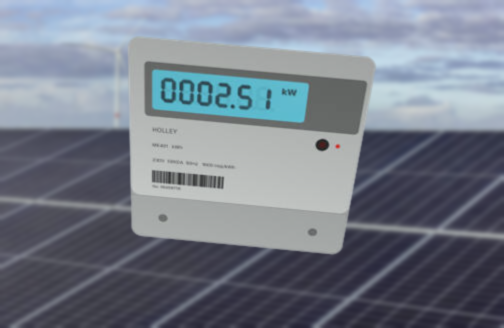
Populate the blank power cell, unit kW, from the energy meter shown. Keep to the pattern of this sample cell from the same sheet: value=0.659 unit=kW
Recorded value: value=2.51 unit=kW
